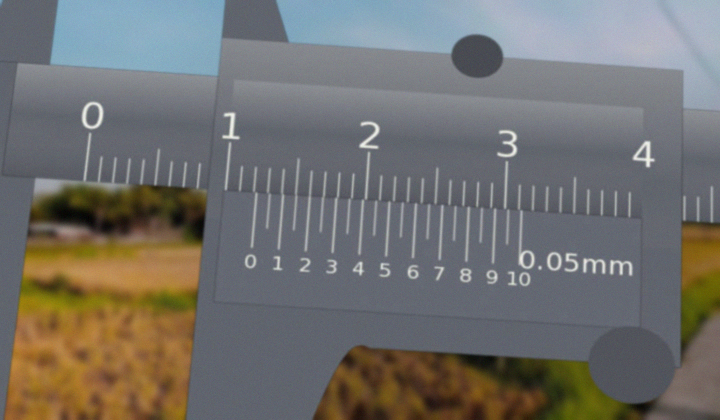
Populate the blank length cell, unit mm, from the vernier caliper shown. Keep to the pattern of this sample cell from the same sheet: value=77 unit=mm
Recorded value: value=12.2 unit=mm
